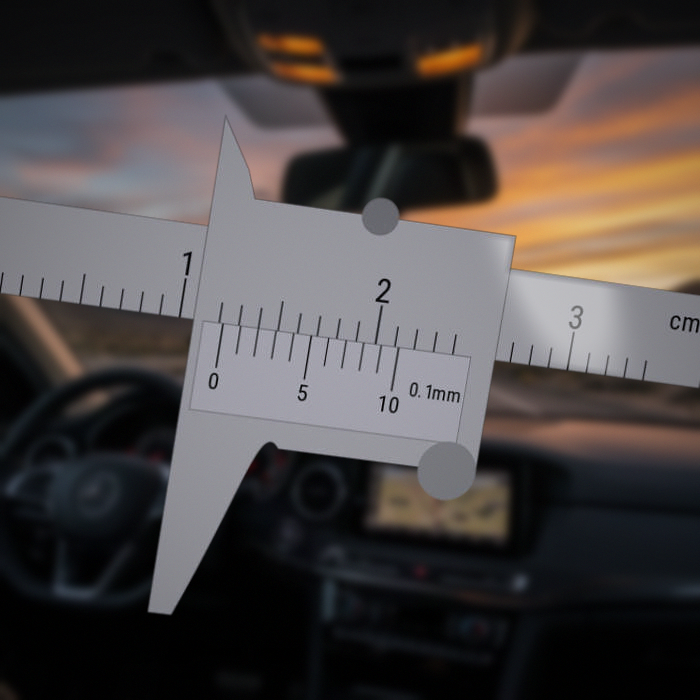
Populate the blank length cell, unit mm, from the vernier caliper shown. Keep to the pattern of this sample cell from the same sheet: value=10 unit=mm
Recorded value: value=12.2 unit=mm
